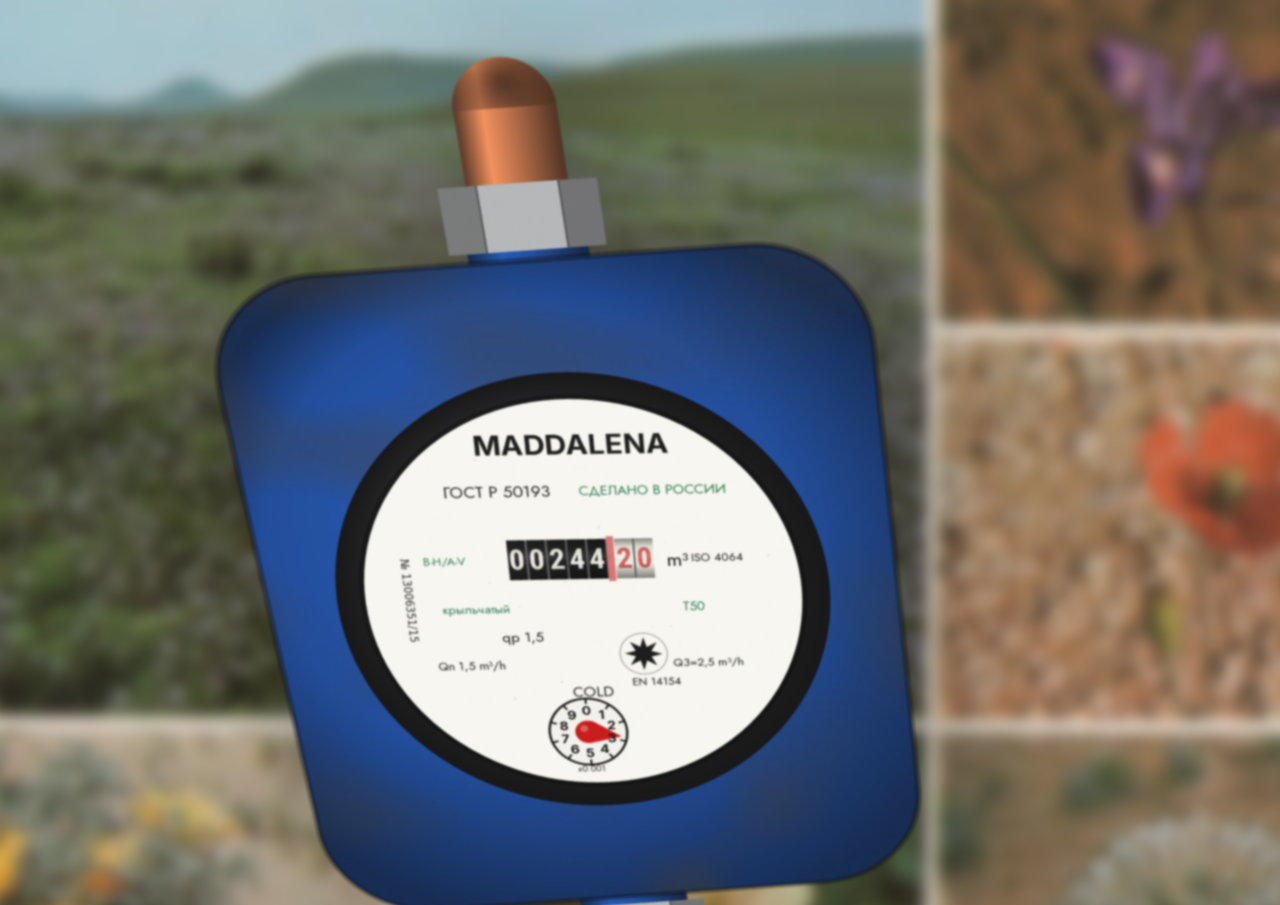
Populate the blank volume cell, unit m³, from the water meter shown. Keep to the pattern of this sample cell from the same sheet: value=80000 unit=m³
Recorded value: value=244.202 unit=m³
